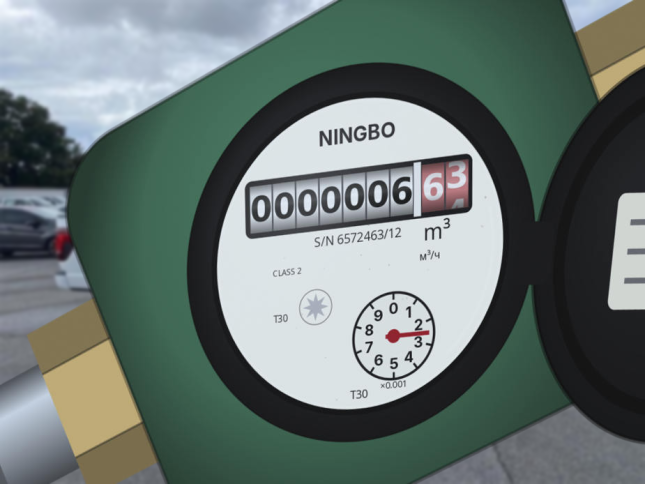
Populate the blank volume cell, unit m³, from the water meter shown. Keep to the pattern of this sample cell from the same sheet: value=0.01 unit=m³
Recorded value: value=6.632 unit=m³
